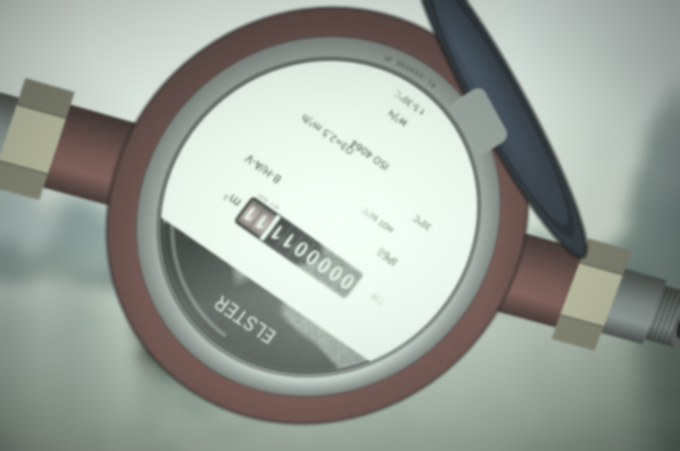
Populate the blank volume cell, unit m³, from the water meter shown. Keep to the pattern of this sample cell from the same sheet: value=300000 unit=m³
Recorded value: value=11.11 unit=m³
